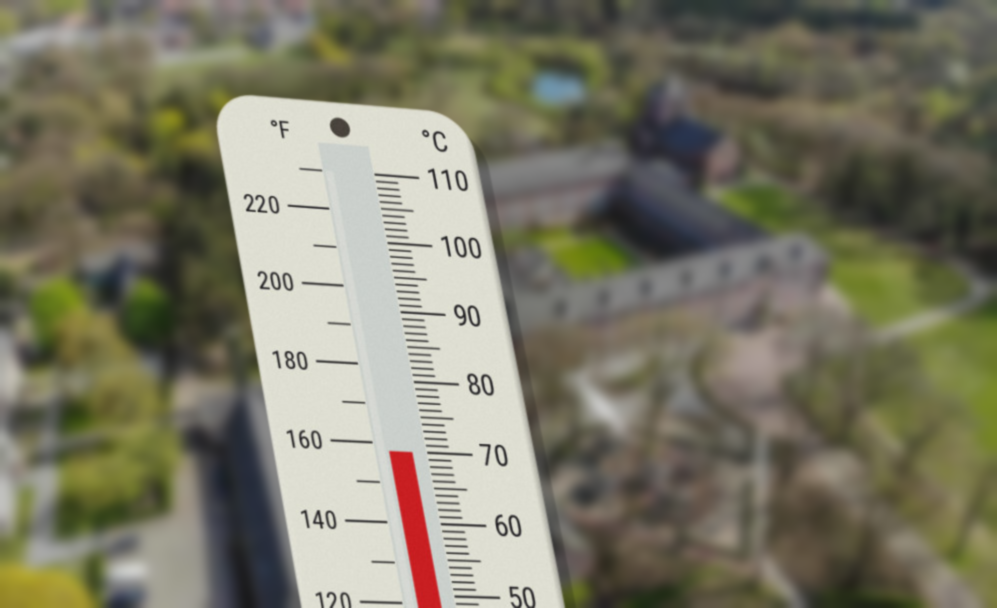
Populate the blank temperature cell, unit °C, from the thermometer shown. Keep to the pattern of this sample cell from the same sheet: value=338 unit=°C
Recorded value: value=70 unit=°C
